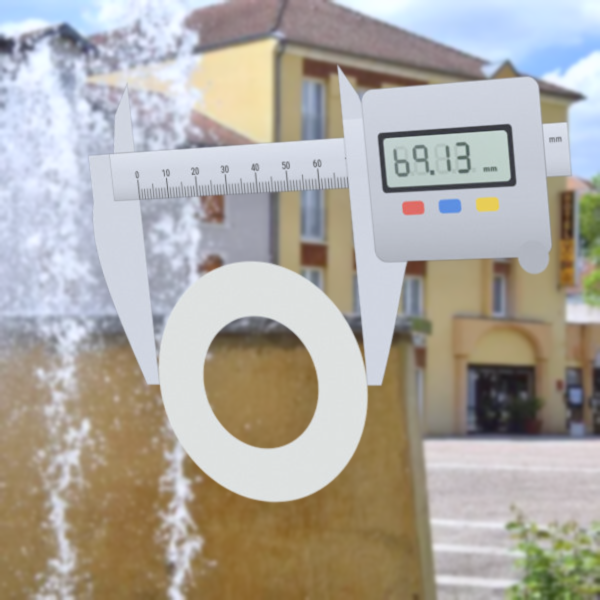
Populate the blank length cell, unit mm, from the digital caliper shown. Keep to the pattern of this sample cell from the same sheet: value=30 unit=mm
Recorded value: value=69.13 unit=mm
